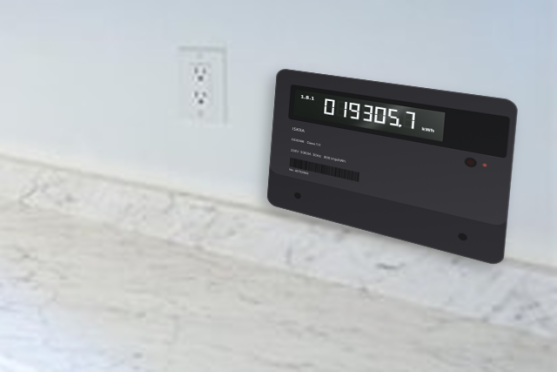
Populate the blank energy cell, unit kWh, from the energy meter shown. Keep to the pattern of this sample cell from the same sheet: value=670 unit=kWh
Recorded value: value=19305.7 unit=kWh
